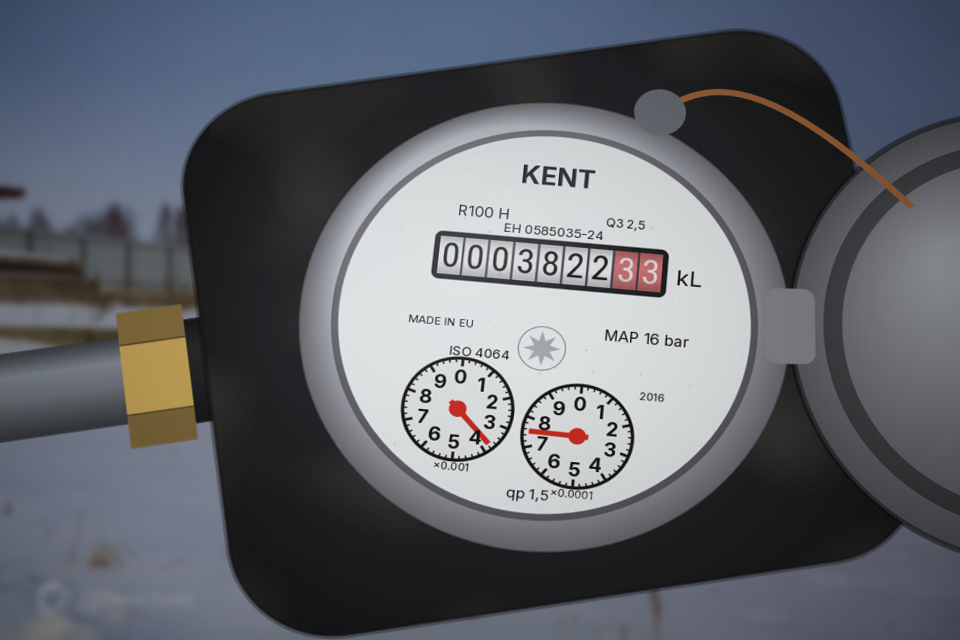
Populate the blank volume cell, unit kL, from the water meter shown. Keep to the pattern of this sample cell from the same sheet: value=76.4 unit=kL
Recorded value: value=3822.3337 unit=kL
